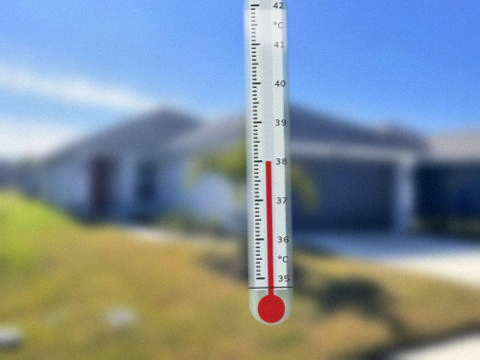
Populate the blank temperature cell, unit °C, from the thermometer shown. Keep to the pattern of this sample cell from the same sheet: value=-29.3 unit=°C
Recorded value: value=38 unit=°C
